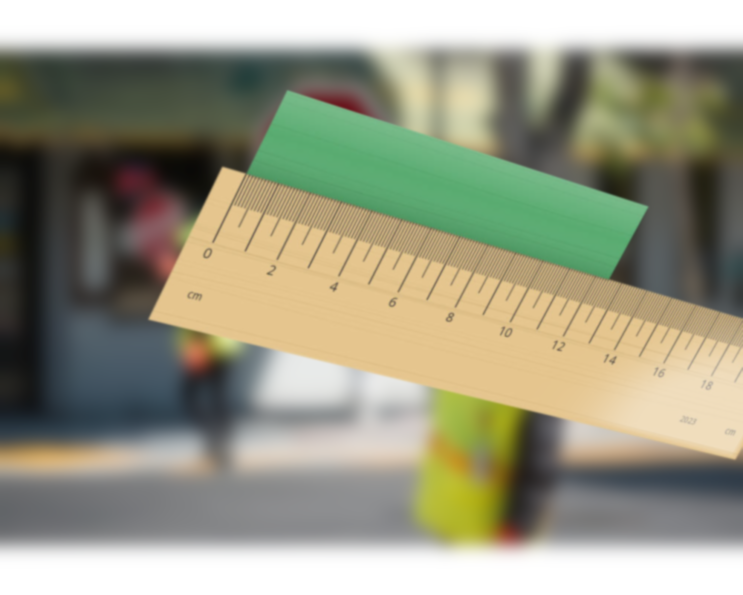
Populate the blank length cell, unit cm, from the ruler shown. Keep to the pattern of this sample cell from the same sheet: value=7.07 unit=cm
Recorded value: value=12.5 unit=cm
